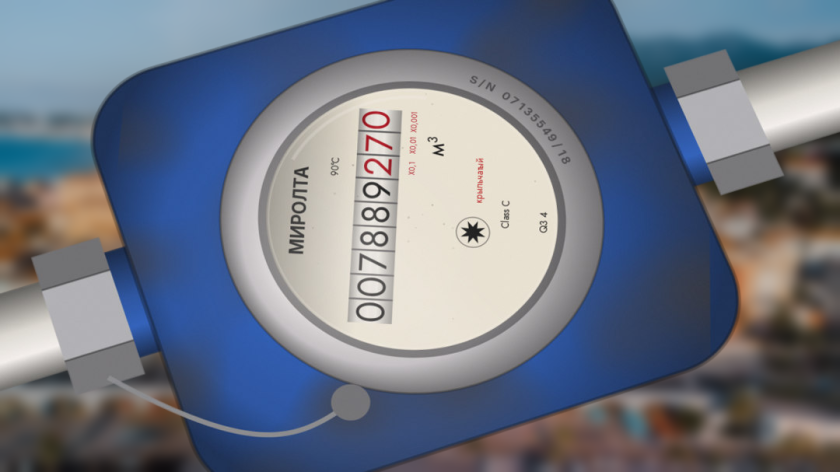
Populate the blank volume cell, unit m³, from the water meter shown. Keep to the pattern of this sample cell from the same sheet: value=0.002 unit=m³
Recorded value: value=7889.270 unit=m³
